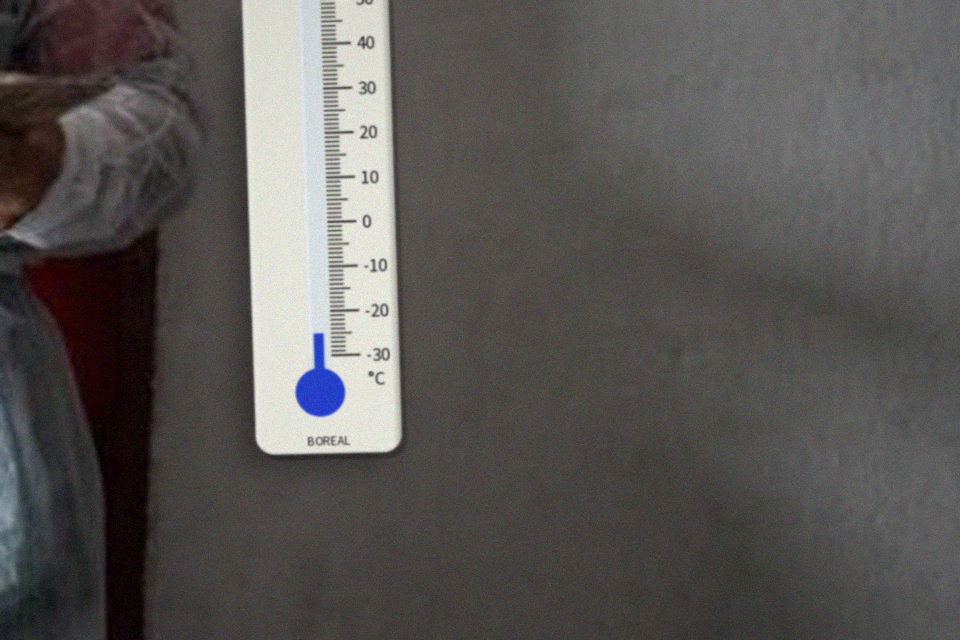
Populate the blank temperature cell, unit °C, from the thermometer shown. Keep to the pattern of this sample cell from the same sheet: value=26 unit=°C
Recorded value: value=-25 unit=°C
